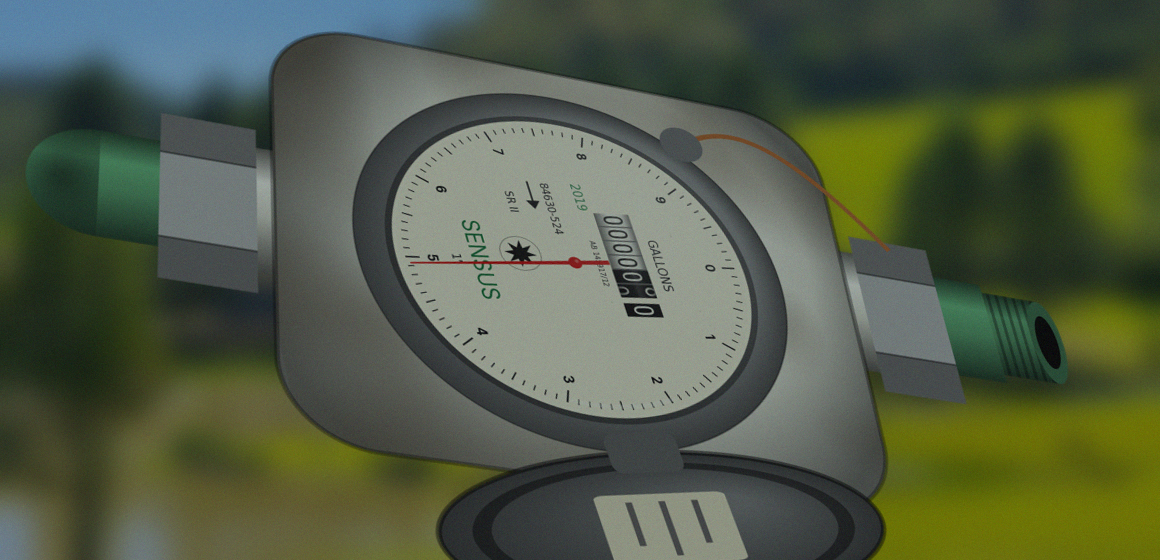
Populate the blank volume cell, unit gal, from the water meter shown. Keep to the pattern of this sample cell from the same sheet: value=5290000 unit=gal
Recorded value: value=84.9 unit=gal
